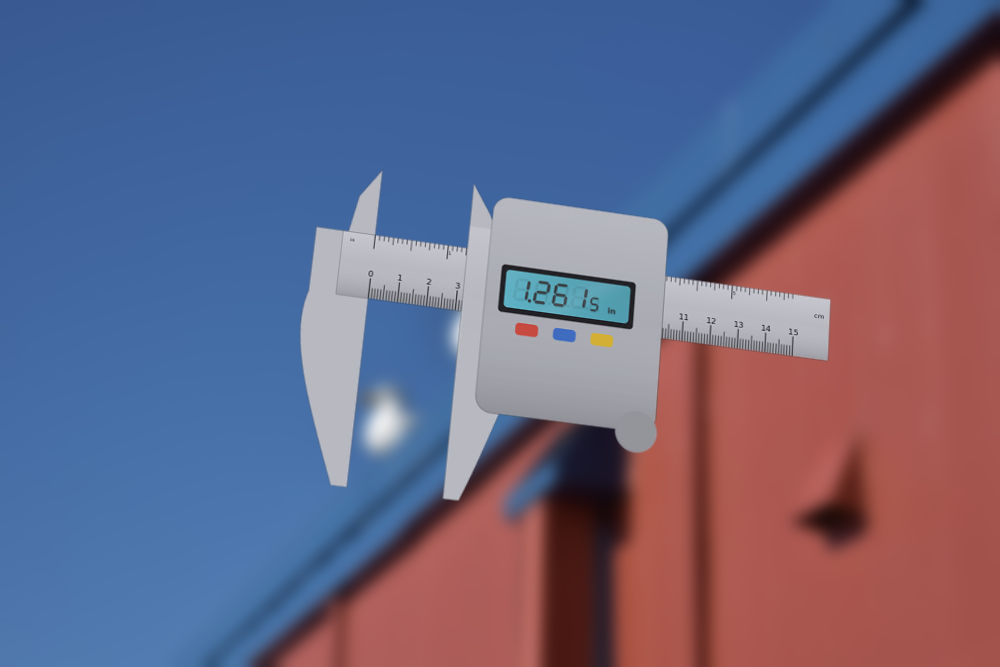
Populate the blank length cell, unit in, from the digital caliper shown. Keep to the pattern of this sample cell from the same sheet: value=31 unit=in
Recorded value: value=1.2615 unit=in
